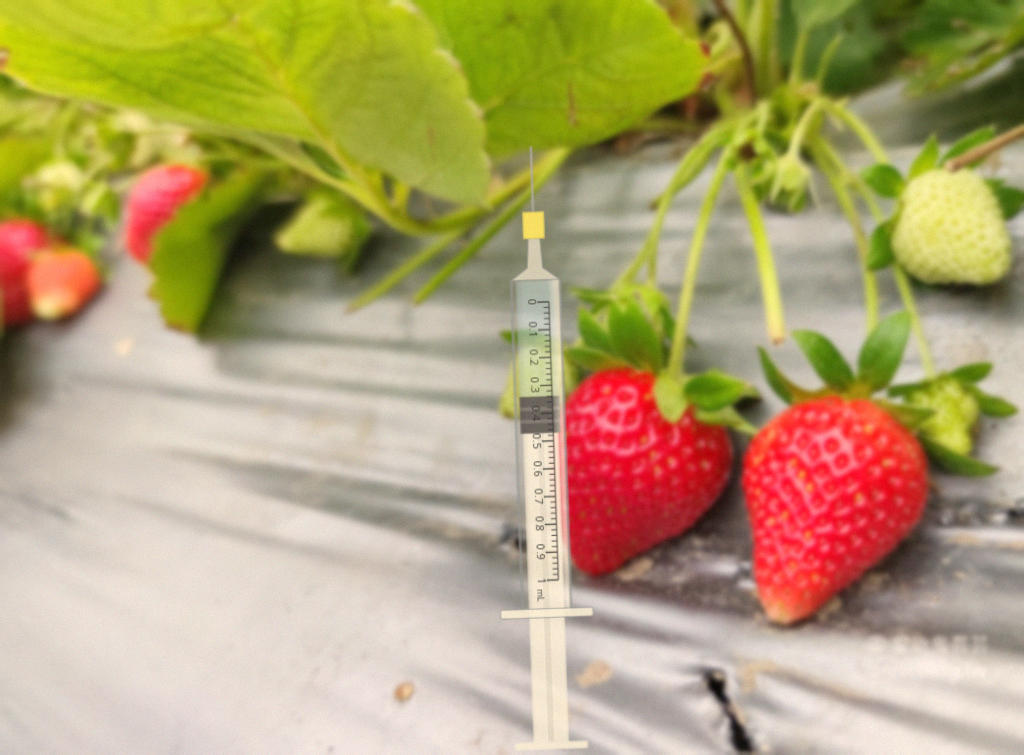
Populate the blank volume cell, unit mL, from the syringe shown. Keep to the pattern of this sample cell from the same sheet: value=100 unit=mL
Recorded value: value=0.34 unit=mL
